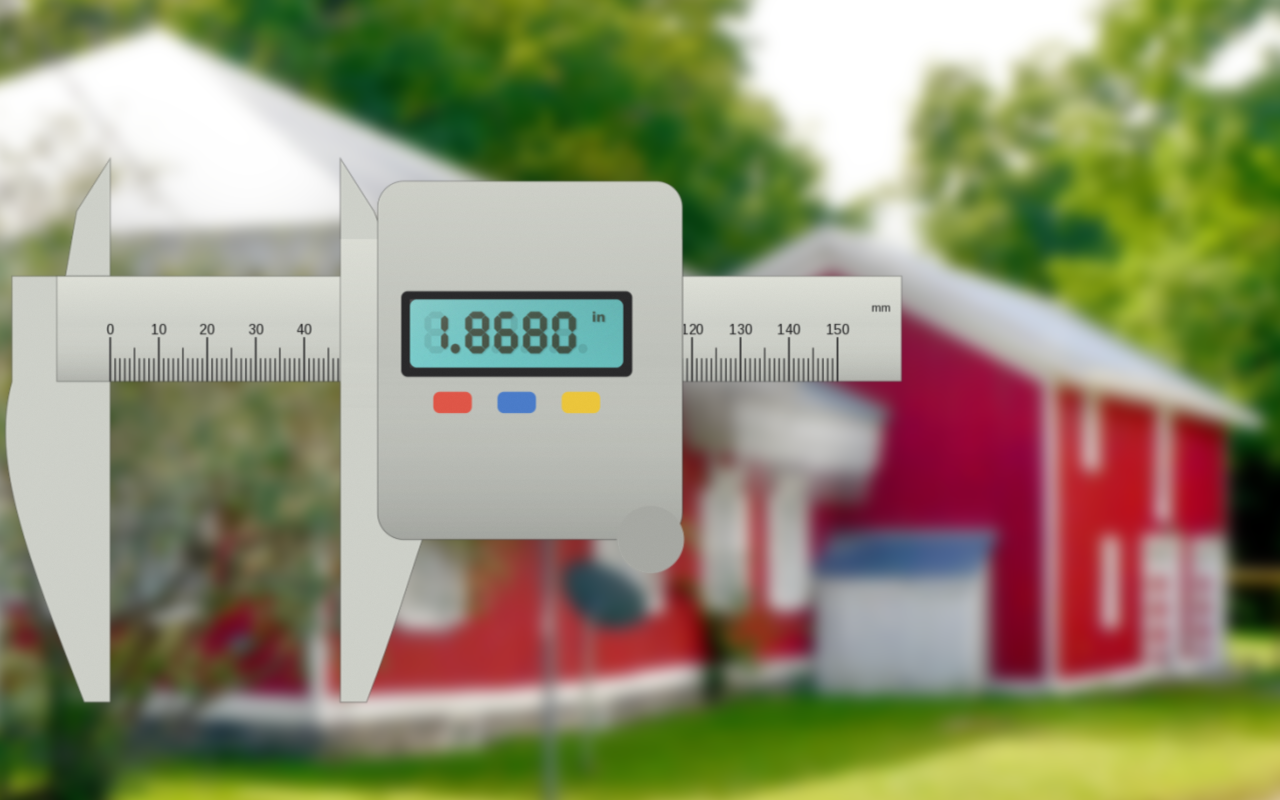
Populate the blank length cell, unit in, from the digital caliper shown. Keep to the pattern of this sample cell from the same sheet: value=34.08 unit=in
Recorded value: value=1.8680 unit=in
